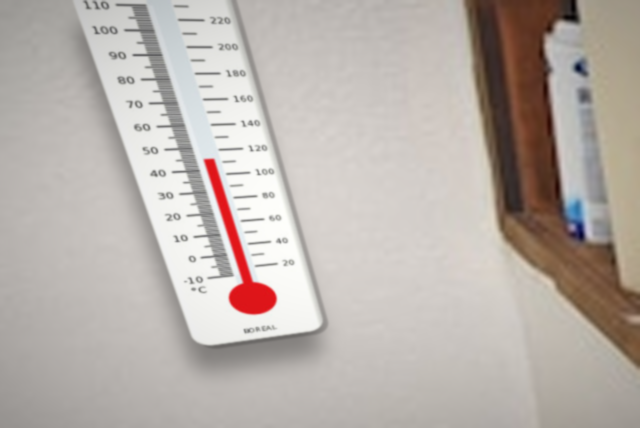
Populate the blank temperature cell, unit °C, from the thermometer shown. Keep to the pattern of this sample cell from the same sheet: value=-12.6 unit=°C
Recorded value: value=45 unit=°C
